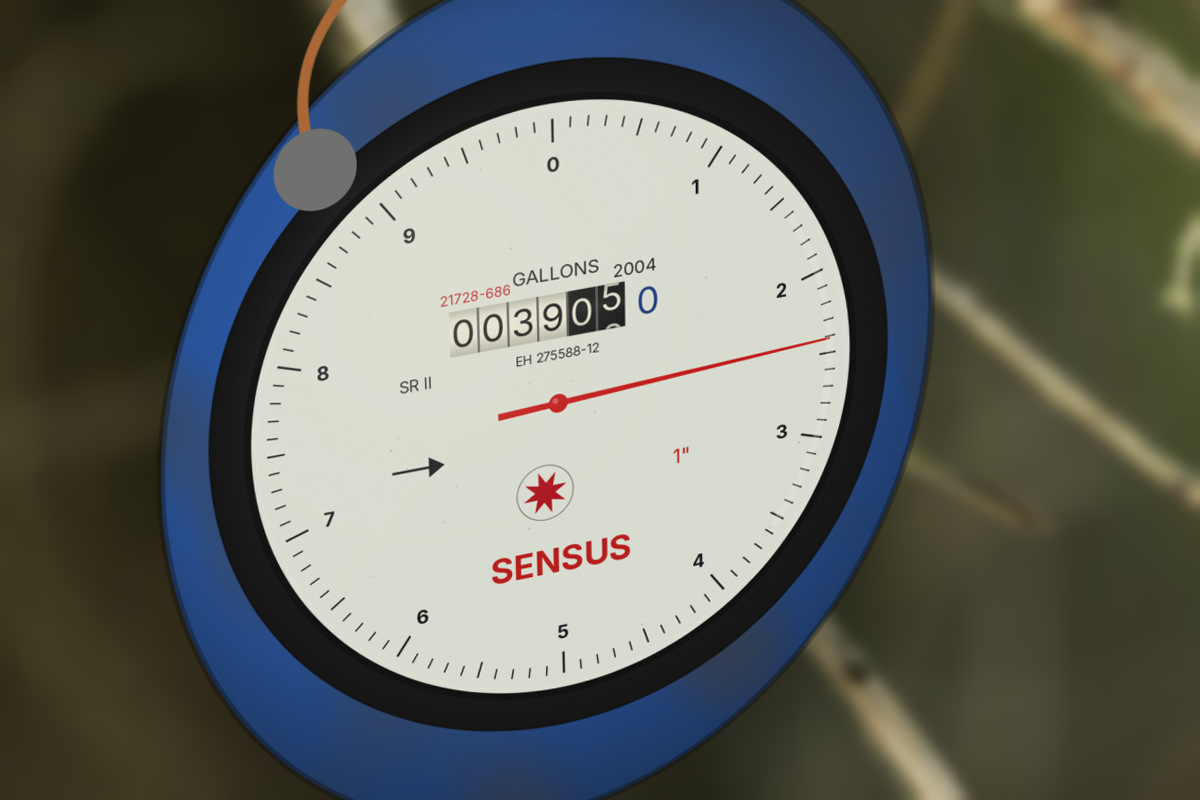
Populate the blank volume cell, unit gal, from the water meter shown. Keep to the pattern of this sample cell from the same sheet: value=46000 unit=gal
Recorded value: value=39052.4 unit=gal
